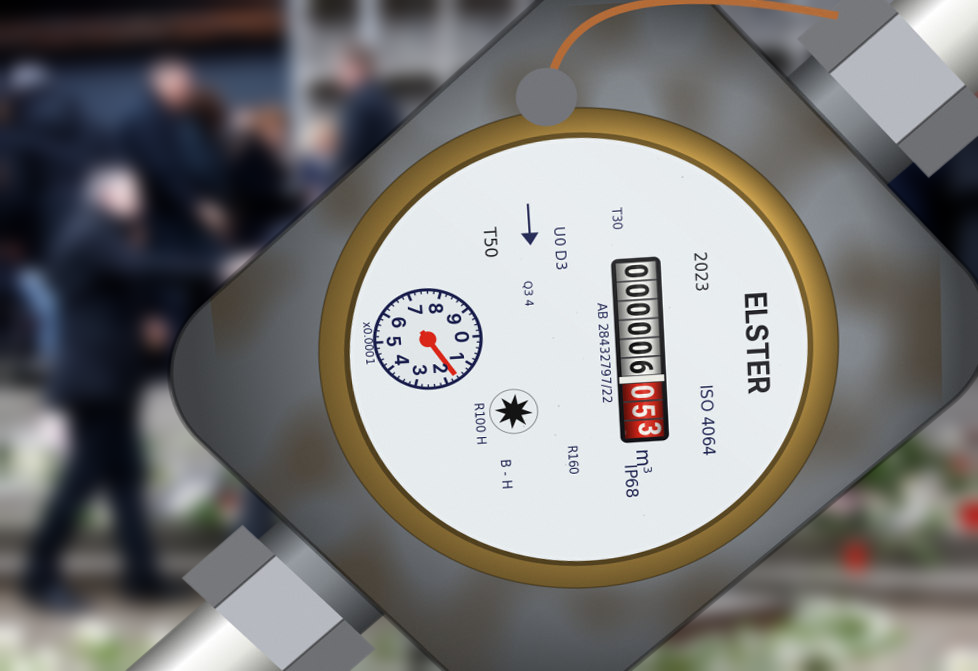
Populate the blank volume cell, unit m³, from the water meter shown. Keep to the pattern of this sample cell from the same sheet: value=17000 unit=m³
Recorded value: value=6.0531 unit=m³
